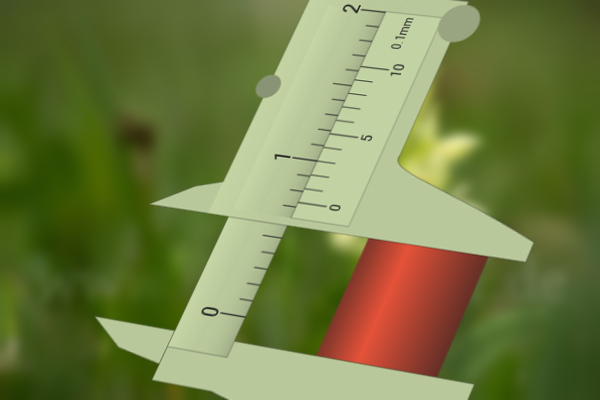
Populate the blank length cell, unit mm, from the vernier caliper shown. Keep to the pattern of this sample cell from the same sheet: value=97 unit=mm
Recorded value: value=7.3 unit=mm
